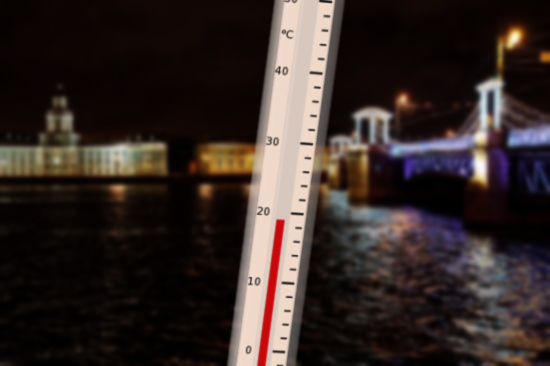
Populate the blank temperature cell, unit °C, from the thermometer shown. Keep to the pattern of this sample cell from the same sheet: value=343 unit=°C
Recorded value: value=19 unit=°C
